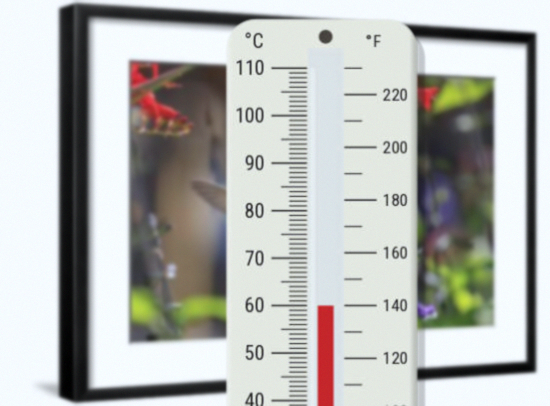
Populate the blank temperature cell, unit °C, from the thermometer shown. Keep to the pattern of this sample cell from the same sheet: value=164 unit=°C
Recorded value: value=60 unit=°C
